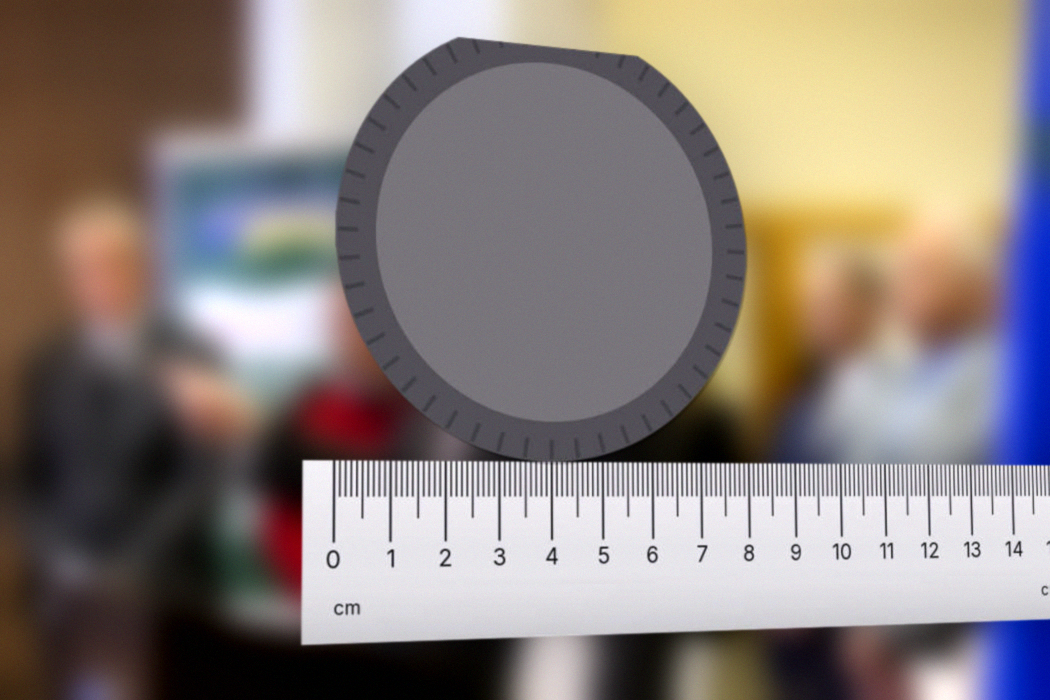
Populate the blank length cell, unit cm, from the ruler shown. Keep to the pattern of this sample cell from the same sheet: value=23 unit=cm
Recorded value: value=8 unit=cm
